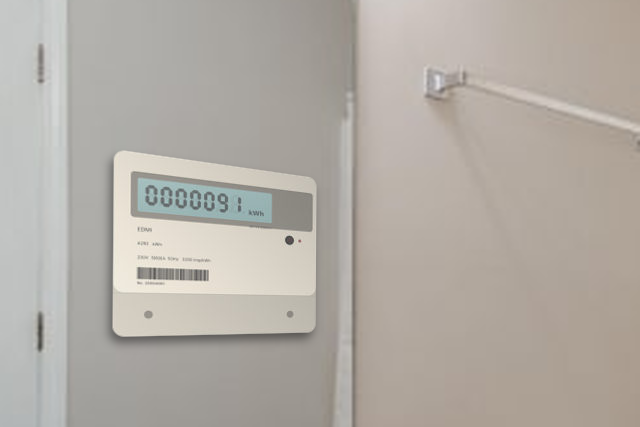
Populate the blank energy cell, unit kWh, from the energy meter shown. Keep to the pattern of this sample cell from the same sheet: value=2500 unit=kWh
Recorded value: value=91 unit=kWh
